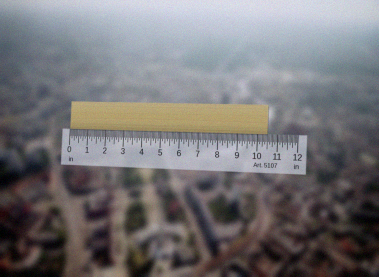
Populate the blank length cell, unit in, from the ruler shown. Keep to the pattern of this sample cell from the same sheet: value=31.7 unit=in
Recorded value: value=10.5 unit=in
